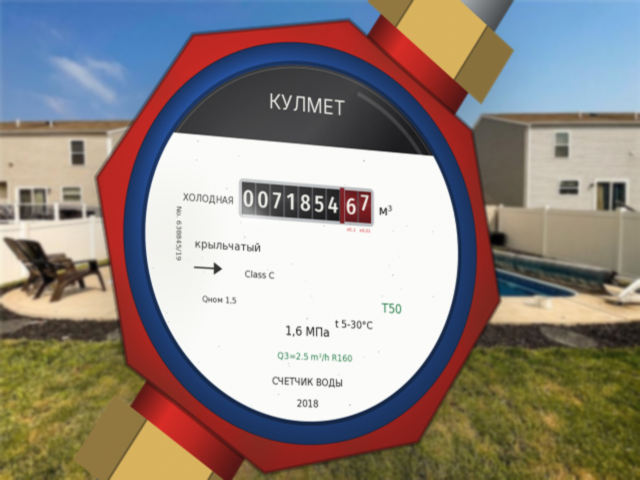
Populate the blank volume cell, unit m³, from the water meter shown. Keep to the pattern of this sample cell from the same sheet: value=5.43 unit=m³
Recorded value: value=71854.67 unit=m³
